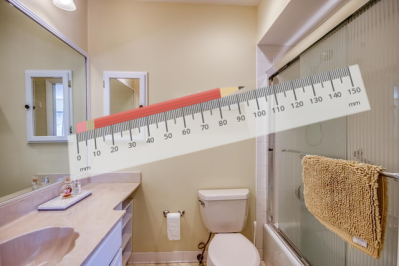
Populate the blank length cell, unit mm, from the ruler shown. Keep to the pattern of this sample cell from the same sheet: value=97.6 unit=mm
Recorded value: value=95 unit=mm
